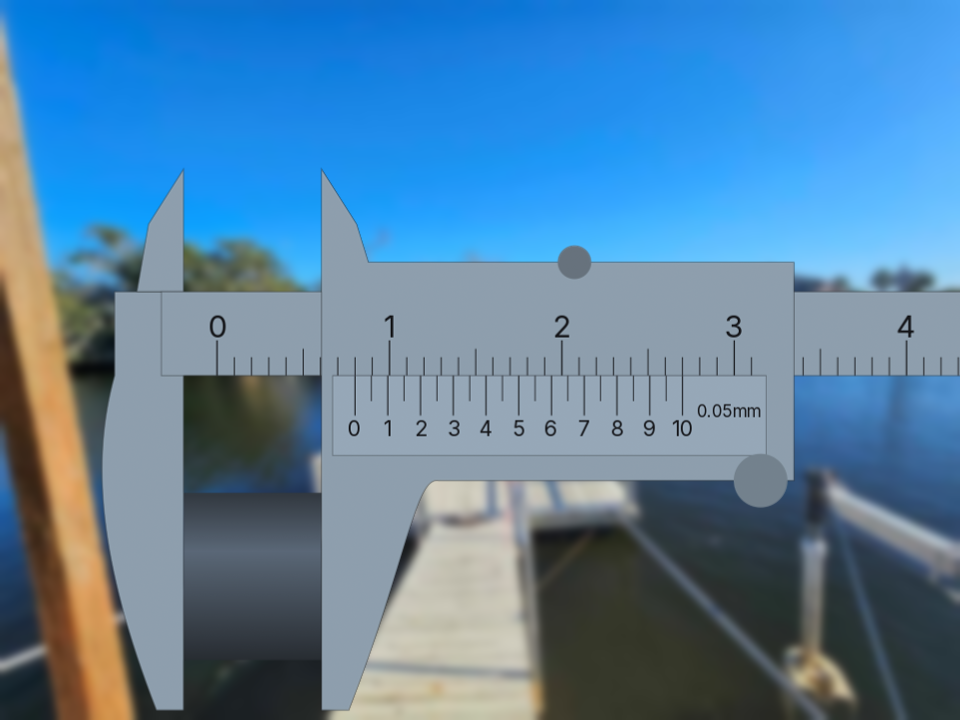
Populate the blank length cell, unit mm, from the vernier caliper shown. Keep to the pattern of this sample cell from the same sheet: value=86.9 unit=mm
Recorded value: value=8.0 unit=mm
